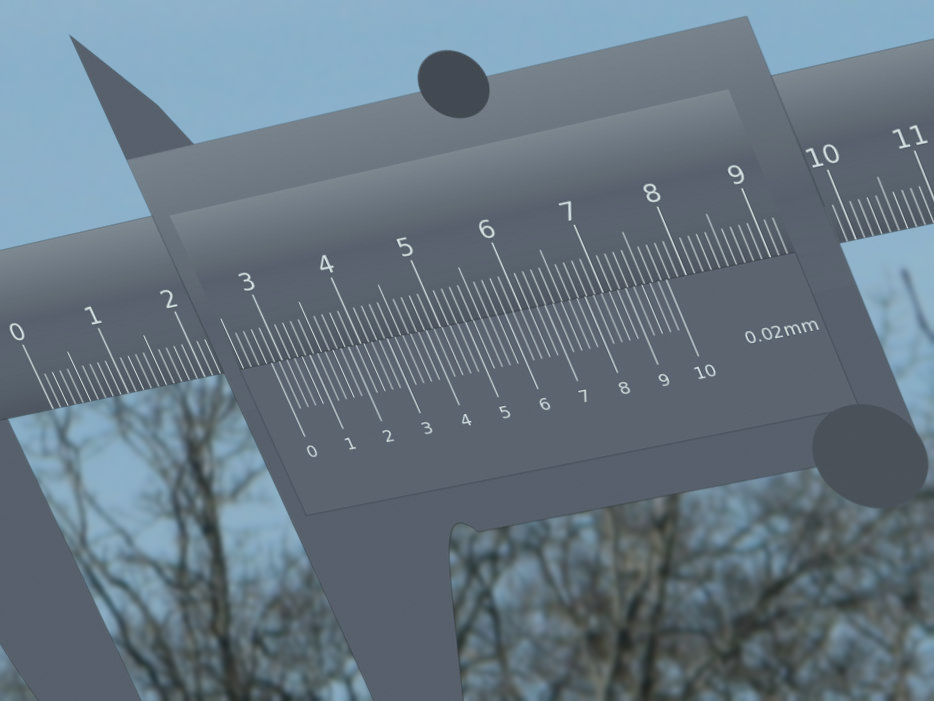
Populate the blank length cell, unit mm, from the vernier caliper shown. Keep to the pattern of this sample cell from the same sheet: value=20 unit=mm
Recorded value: value=28.6 unit=mm
